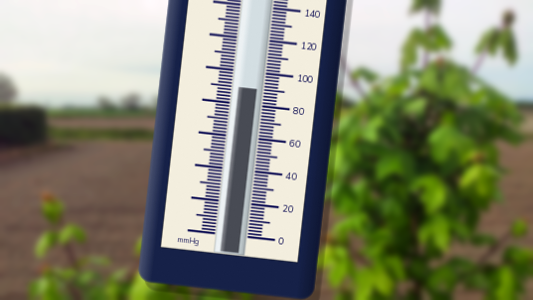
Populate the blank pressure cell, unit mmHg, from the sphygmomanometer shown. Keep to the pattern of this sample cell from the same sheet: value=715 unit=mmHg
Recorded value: value=90 unit=mmHg
